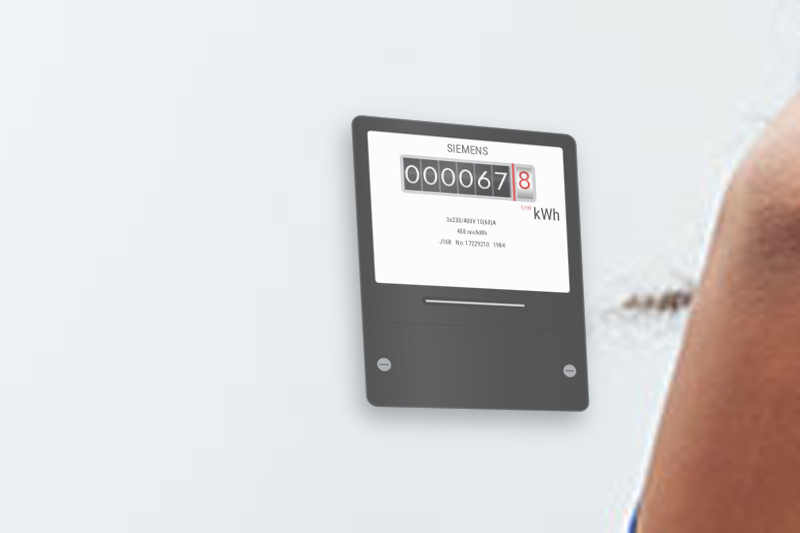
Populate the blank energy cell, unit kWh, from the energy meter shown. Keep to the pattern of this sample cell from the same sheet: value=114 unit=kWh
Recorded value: value=67.8 unit=kWh
